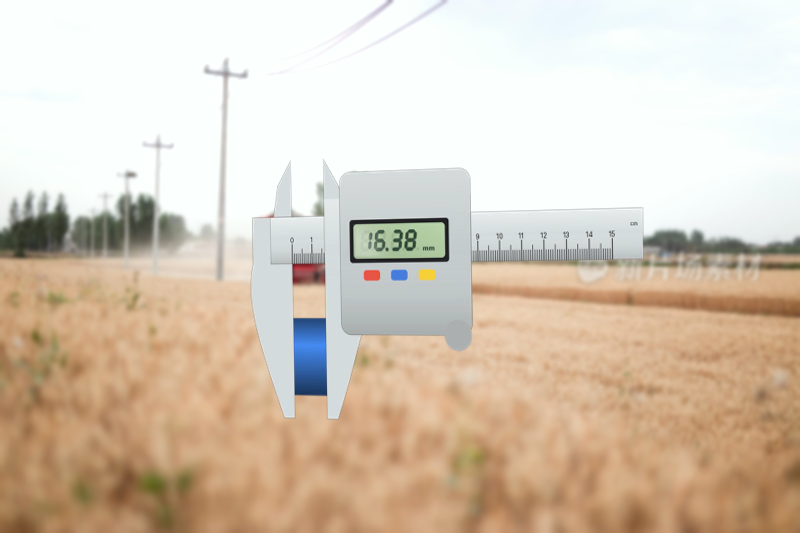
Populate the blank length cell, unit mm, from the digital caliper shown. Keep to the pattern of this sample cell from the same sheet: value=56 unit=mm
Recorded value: value=16.38 unit=mm
